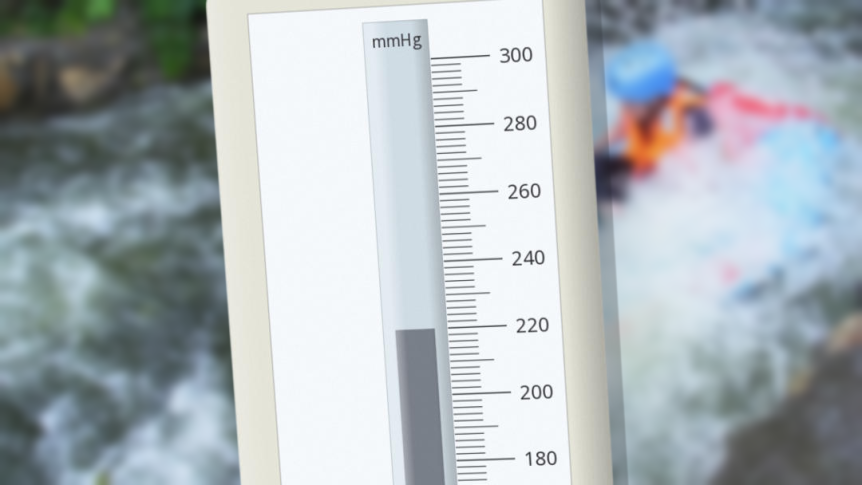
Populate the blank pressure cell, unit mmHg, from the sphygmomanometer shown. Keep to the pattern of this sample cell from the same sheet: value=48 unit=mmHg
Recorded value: value=220 unit=mmHg
